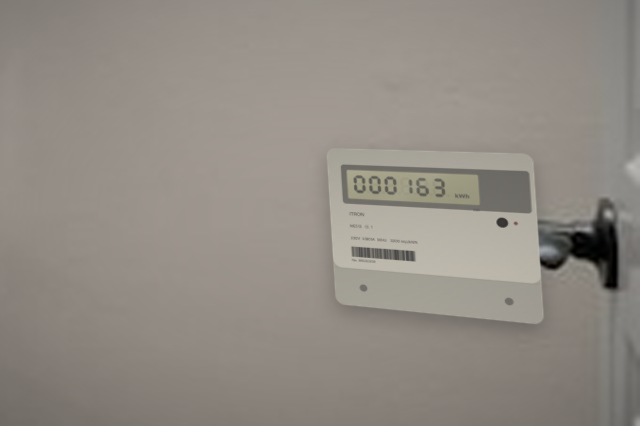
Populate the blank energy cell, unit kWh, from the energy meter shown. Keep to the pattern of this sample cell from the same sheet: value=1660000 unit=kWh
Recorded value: value=163 unit=kWh
